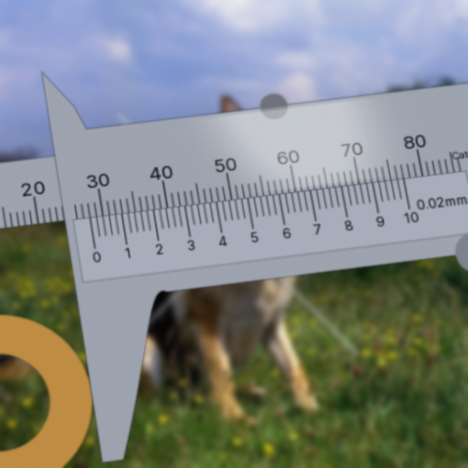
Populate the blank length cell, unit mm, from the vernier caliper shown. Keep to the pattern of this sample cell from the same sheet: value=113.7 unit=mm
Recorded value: value=28.0 unit=mm
